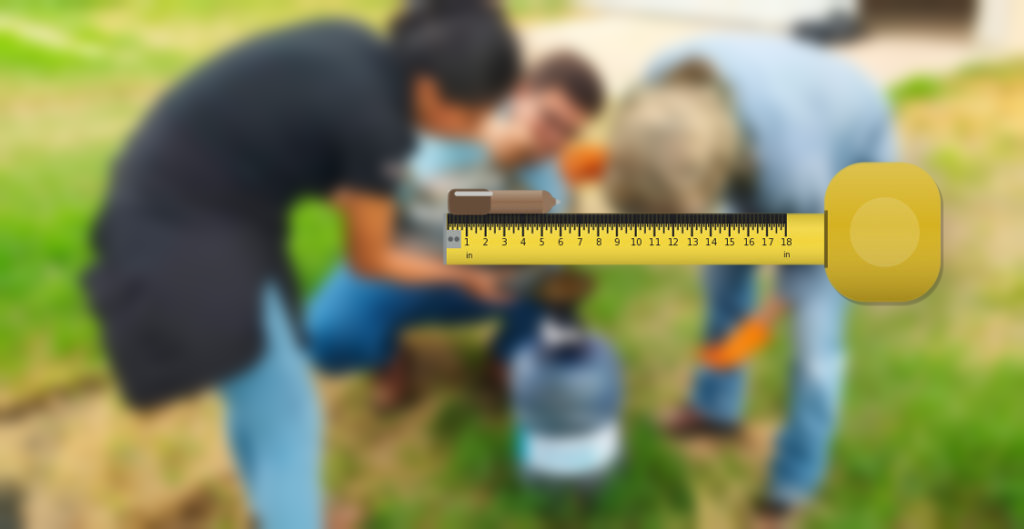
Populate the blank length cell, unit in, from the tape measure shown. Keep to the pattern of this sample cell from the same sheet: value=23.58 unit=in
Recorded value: value=6 unit=in
